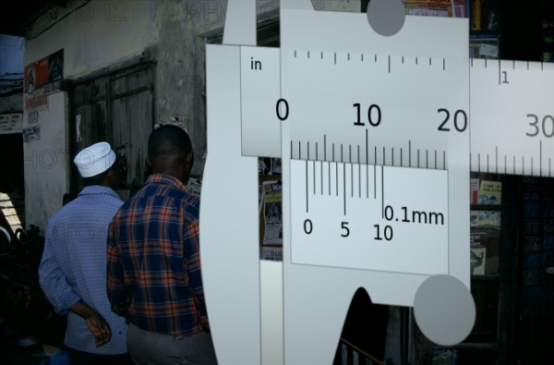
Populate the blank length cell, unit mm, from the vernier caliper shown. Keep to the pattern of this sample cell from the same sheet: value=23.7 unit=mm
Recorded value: value=2.8 unit=mm
